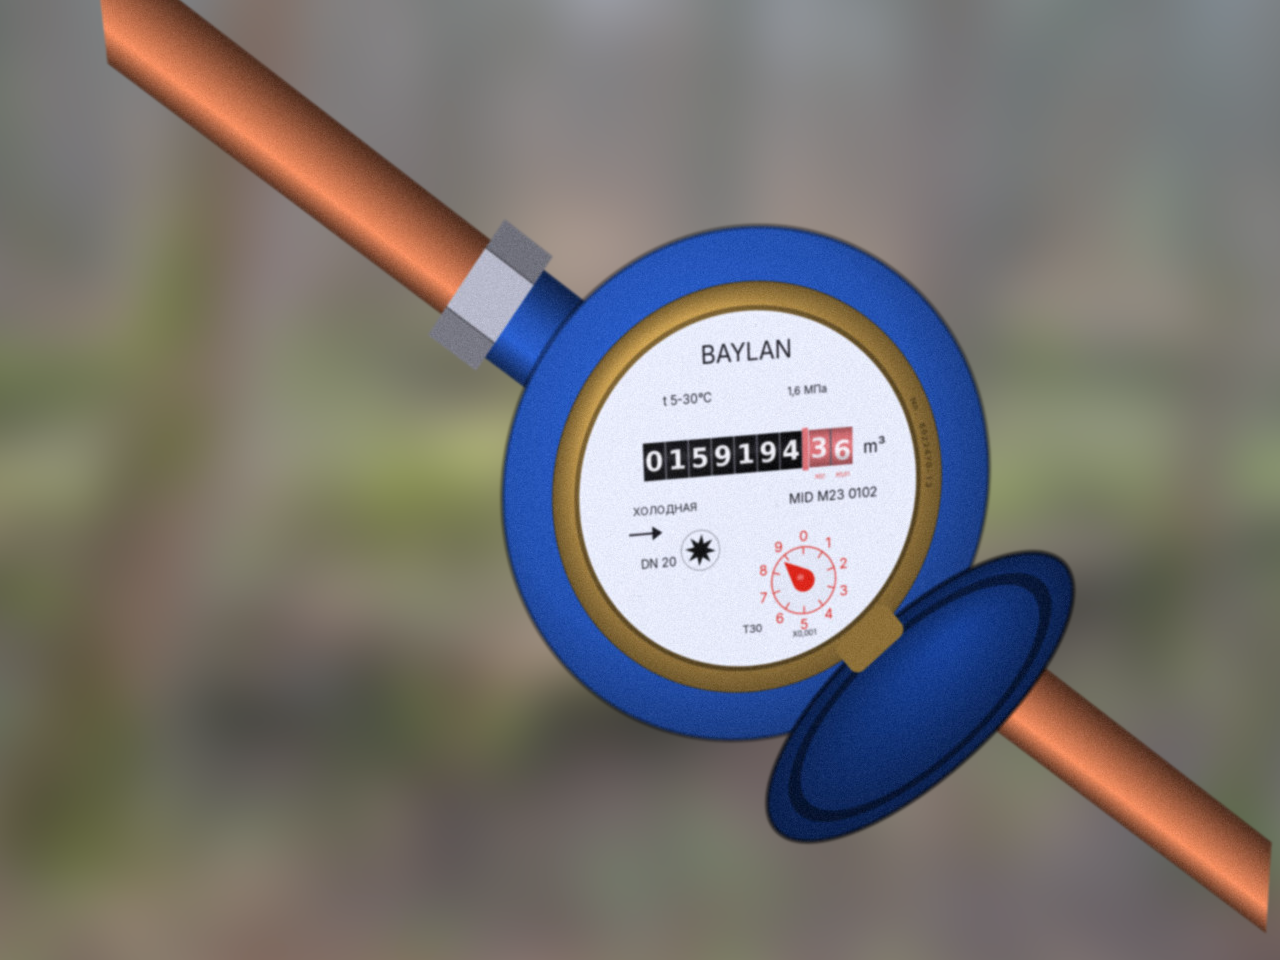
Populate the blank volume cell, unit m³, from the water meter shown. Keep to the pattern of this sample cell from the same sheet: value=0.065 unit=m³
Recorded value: value=159194.358 unit=m³
